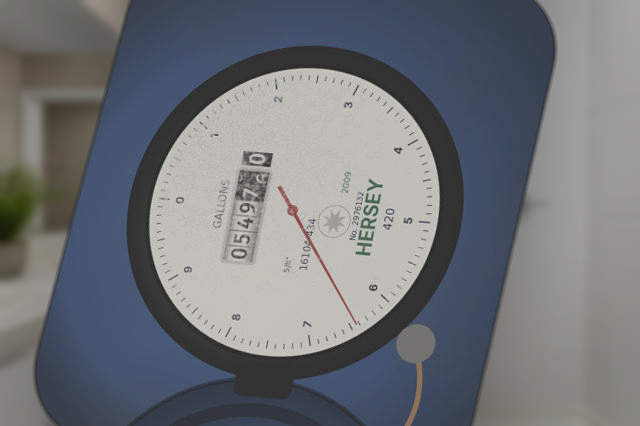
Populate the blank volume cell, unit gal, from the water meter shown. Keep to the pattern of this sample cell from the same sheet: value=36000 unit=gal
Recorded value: value=549756.4 unit=gal
